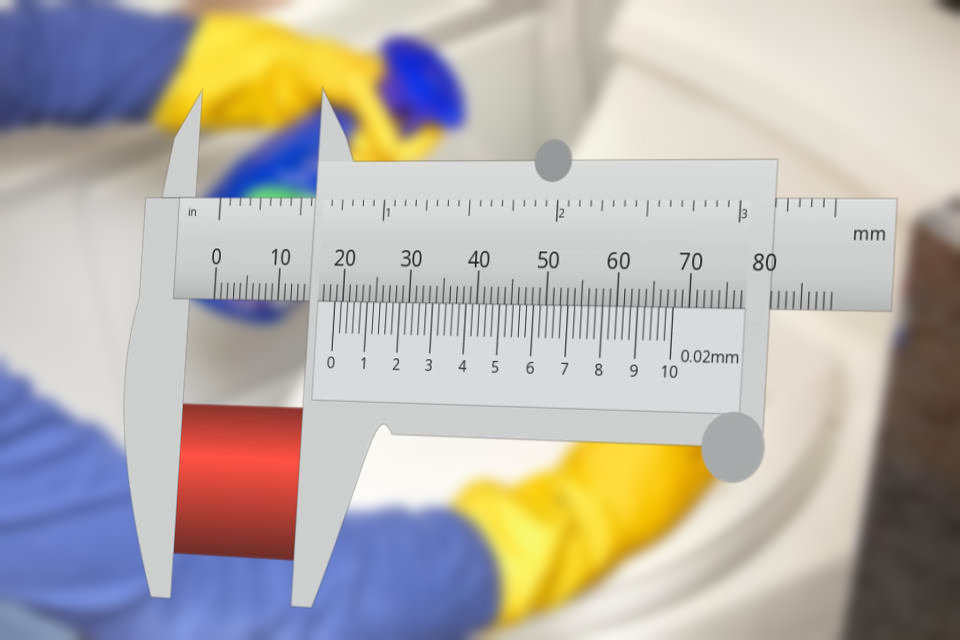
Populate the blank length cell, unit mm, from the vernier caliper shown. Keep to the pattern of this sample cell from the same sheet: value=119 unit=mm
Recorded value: value=18.8 unit=mm
